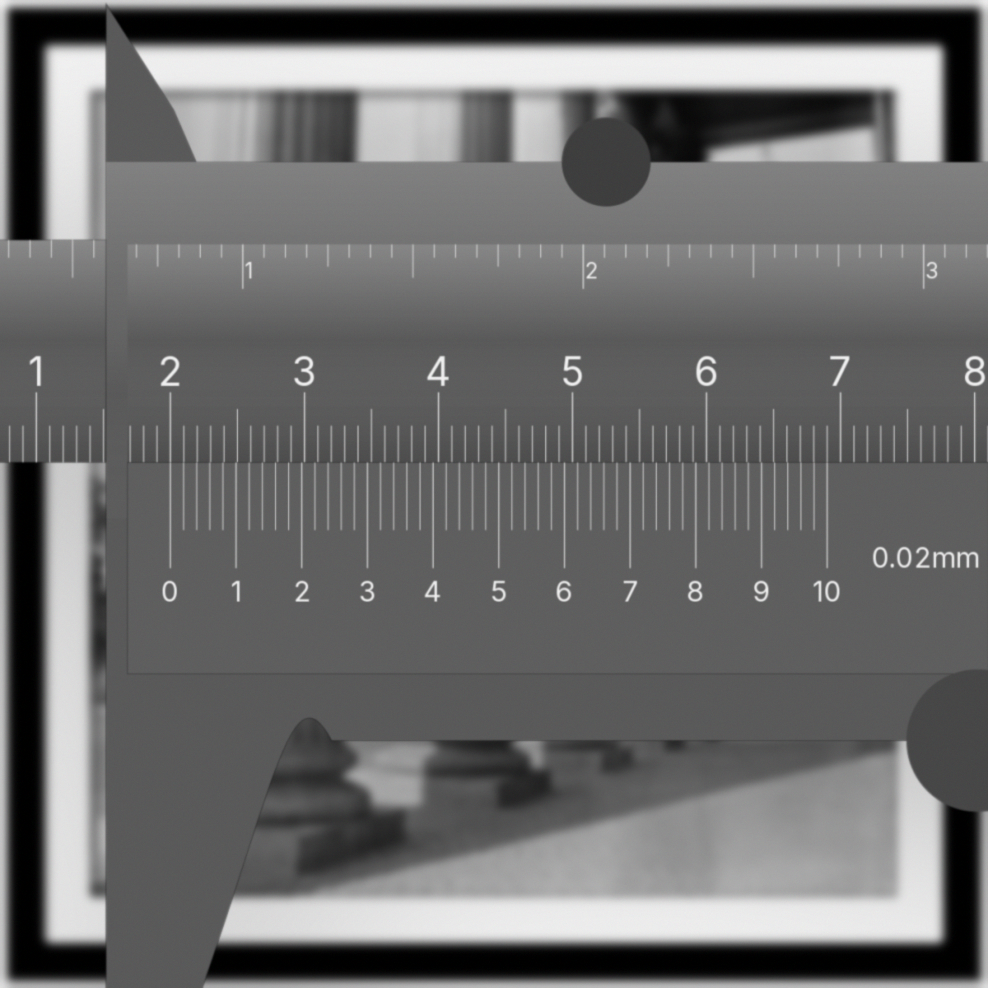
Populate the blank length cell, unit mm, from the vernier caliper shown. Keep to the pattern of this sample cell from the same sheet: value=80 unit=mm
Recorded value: value=20.0 unit=mm
